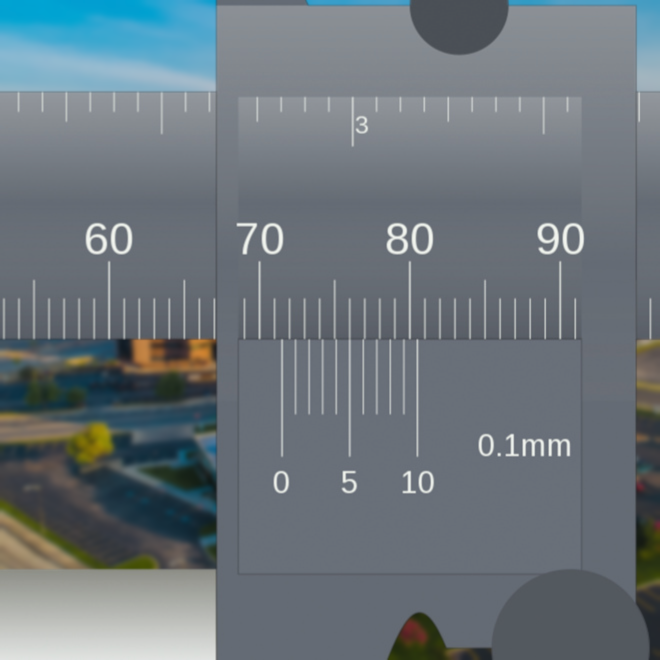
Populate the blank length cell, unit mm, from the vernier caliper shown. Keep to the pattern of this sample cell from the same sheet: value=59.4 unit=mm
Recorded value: value=71.5 unit=mm
